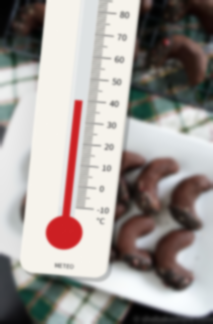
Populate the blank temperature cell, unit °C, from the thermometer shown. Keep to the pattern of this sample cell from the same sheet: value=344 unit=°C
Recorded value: value=40 unit=°C
